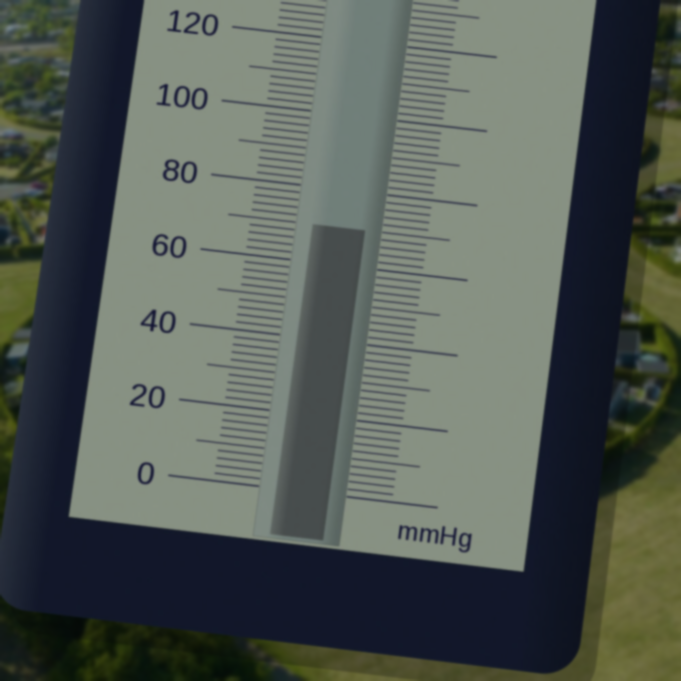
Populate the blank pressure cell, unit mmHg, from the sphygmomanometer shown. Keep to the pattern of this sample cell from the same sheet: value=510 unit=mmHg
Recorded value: value=70 unit=mmHg
